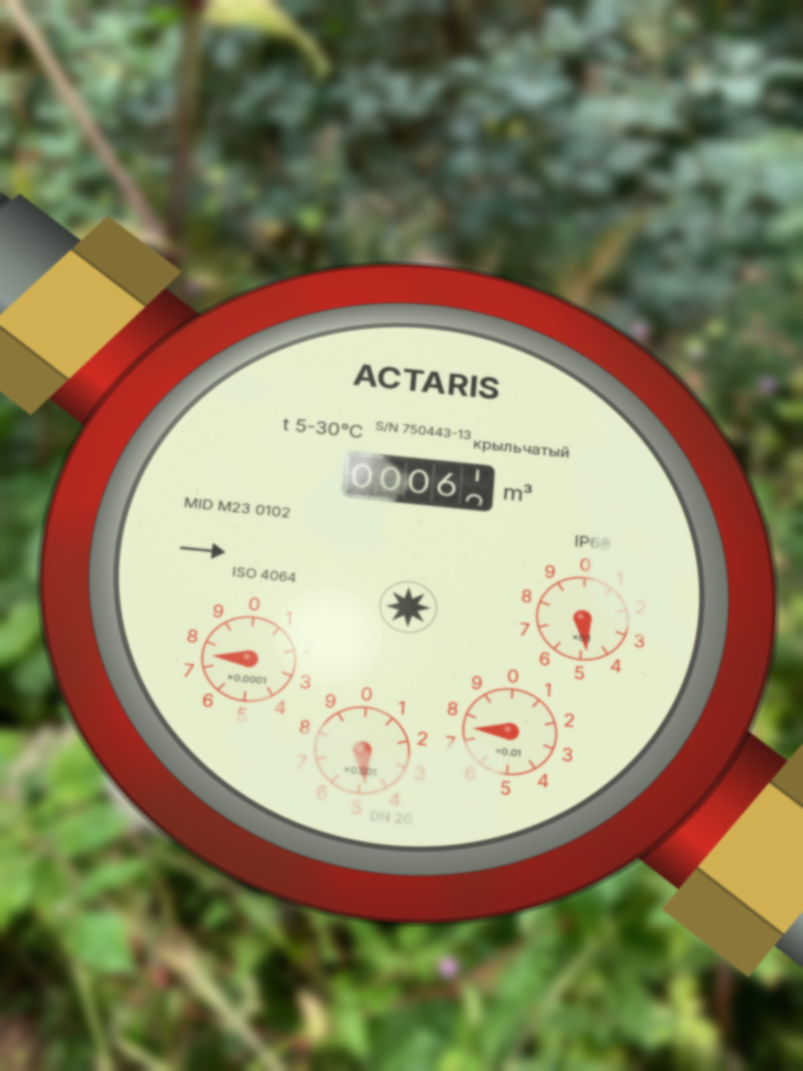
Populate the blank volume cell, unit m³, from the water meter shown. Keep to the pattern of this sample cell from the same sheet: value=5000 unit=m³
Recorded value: value=61.4747 unit=m³
